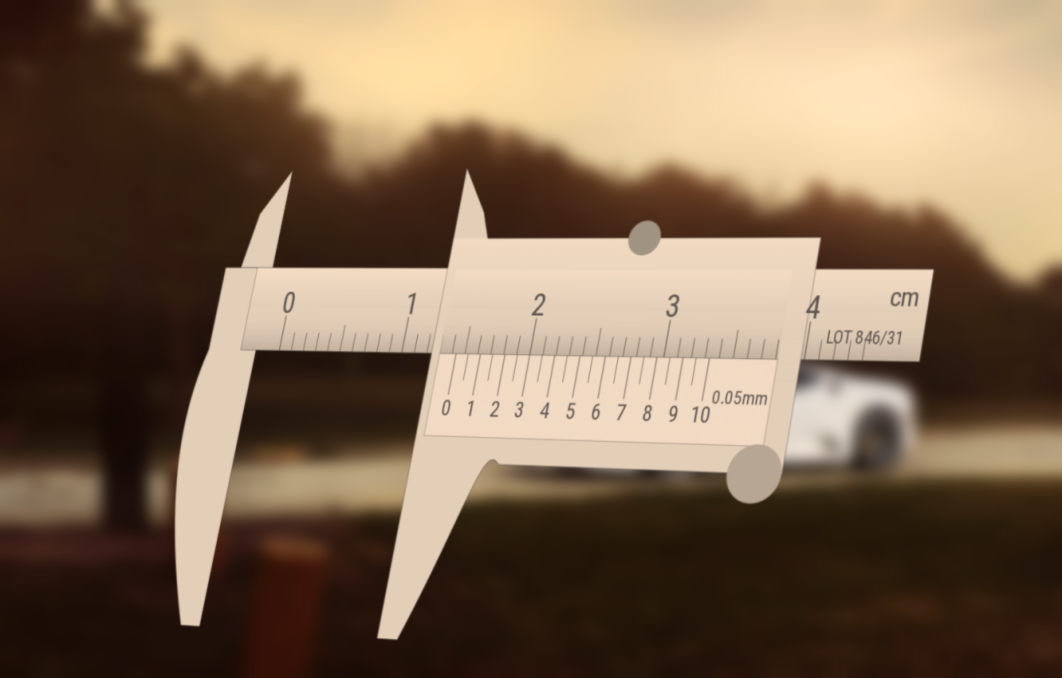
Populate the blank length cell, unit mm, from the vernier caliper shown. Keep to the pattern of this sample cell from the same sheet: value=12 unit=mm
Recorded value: value=14.3 unit=mm
